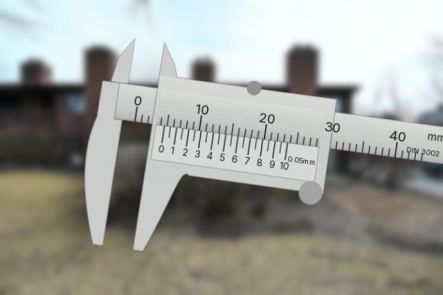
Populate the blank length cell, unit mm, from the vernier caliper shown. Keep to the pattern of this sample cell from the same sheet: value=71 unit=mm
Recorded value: value=4.6 unit=mm
